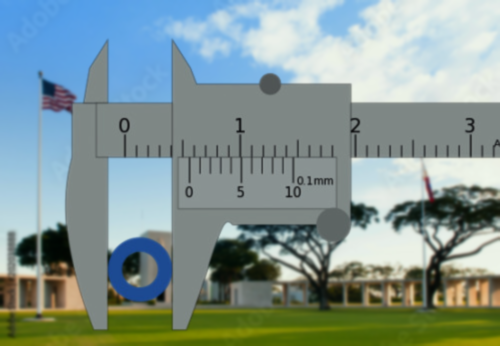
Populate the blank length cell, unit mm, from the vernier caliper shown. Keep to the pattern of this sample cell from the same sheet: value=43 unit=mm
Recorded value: value=5.6 unit=mm
